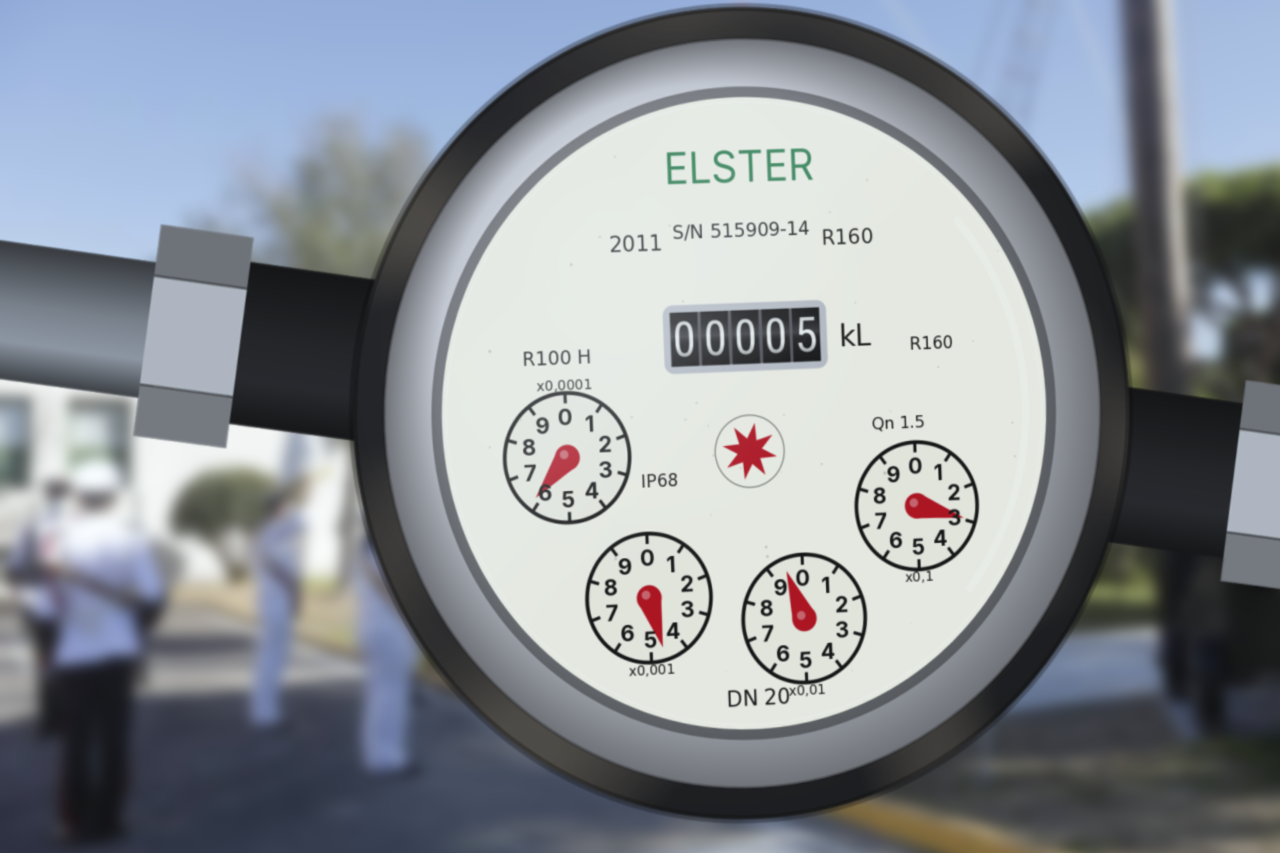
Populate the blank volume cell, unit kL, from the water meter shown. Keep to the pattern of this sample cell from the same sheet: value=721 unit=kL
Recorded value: value=5.2946 unit=kL
